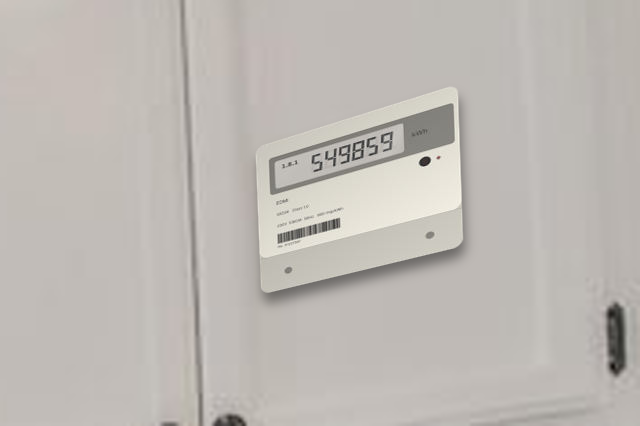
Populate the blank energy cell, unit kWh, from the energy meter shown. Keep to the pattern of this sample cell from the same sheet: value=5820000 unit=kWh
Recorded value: value=549859 unit=kWh
